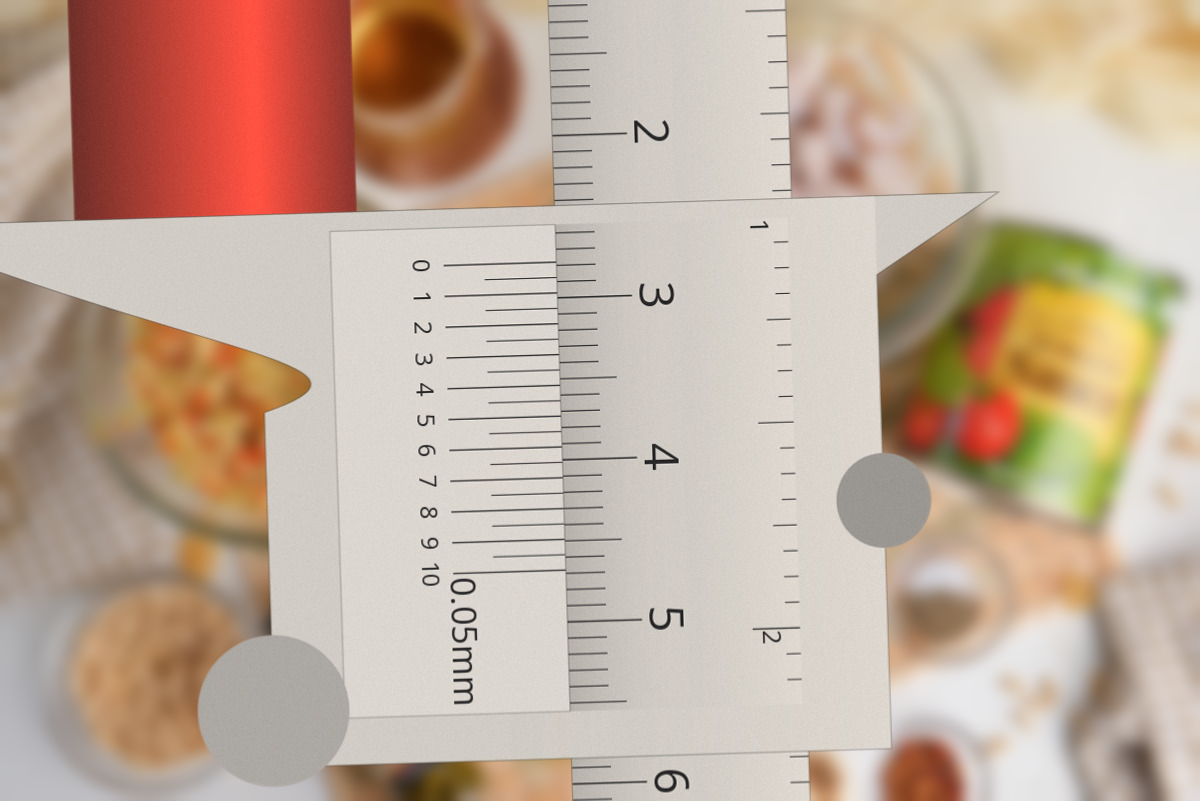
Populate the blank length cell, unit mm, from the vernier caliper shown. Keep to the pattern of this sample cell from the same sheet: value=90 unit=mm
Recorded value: value=27.8 unit=mm
